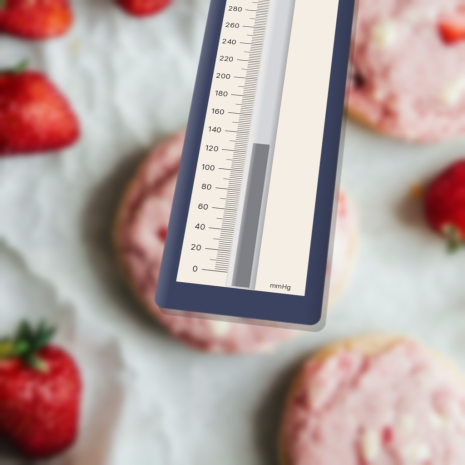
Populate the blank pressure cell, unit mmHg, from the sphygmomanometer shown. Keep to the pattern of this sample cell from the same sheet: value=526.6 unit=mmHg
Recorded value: value=130 unit=mmHg
